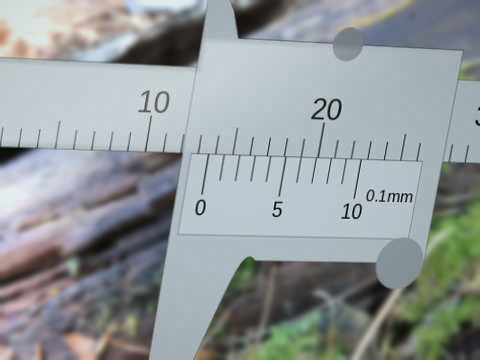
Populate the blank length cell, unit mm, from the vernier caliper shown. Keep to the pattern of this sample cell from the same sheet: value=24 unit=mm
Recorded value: value=13.6 unit=mm
